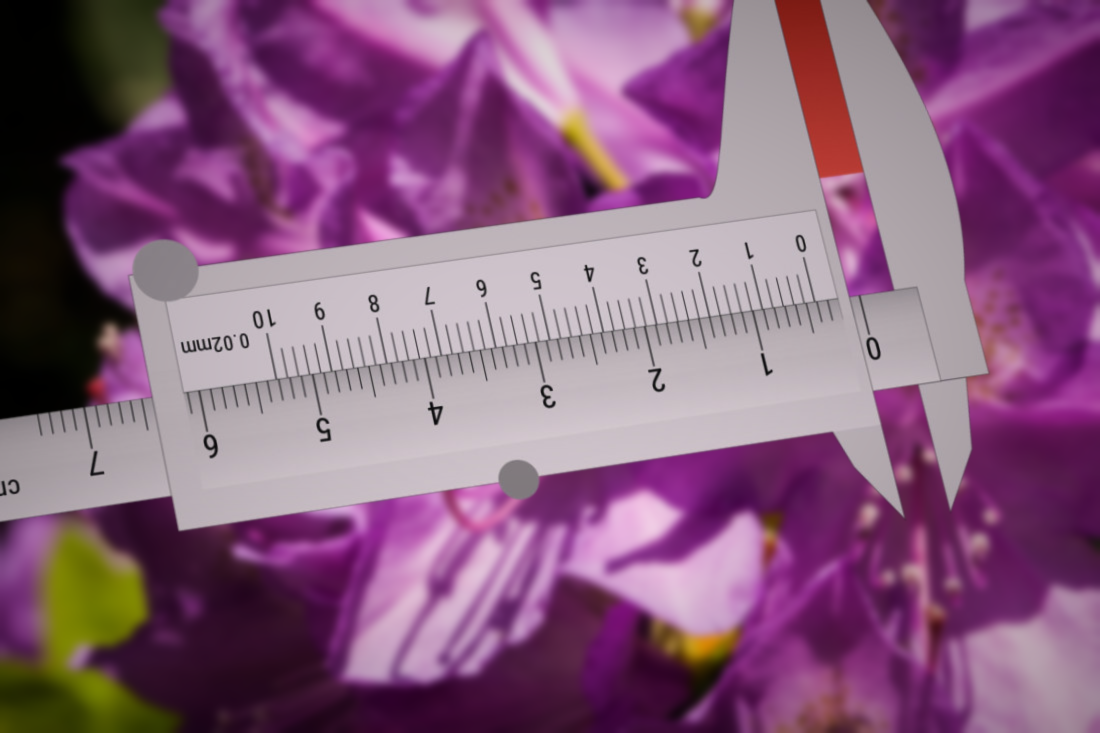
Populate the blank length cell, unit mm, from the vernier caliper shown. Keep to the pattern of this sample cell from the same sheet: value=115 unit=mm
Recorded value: value=4.2 unit=mm
